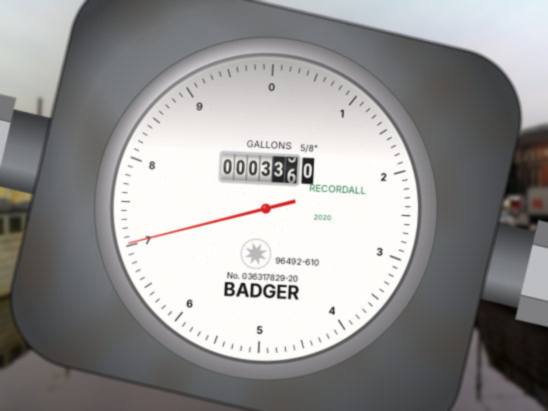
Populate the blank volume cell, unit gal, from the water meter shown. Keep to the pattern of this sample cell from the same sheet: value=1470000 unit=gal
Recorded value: value=3357.0 unit=gal
